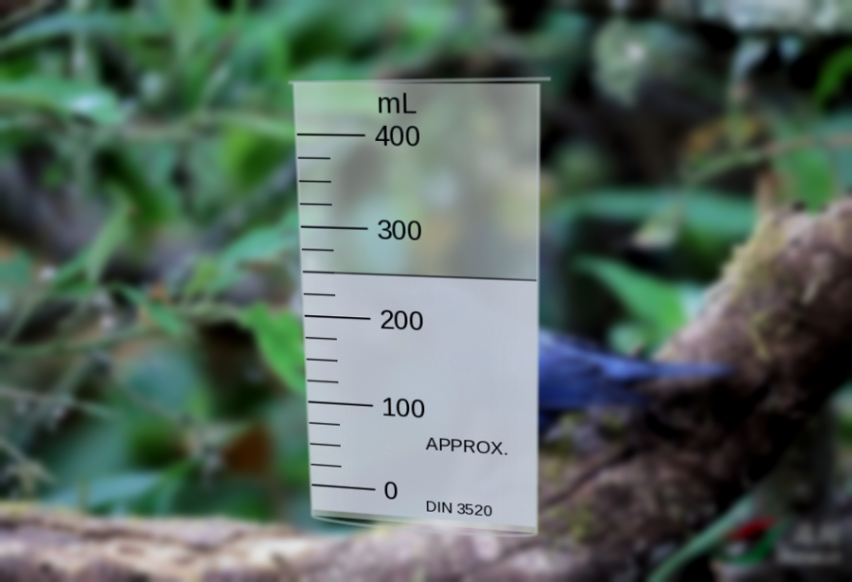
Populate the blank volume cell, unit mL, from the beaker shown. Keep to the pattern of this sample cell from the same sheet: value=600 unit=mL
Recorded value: value=250 unit=mL
